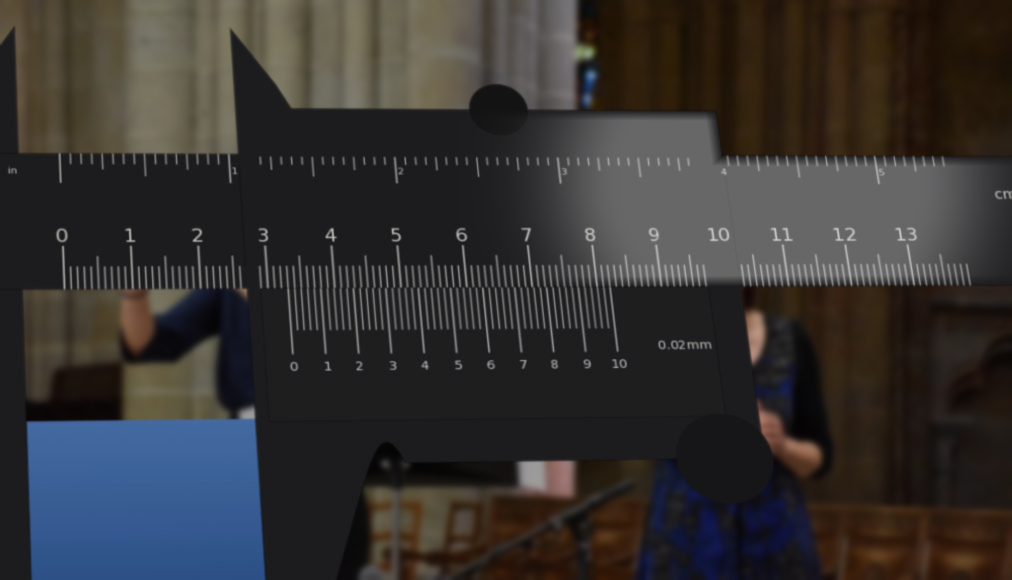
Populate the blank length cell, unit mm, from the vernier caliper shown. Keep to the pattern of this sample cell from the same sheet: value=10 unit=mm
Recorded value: value=33.0 unit=mm
